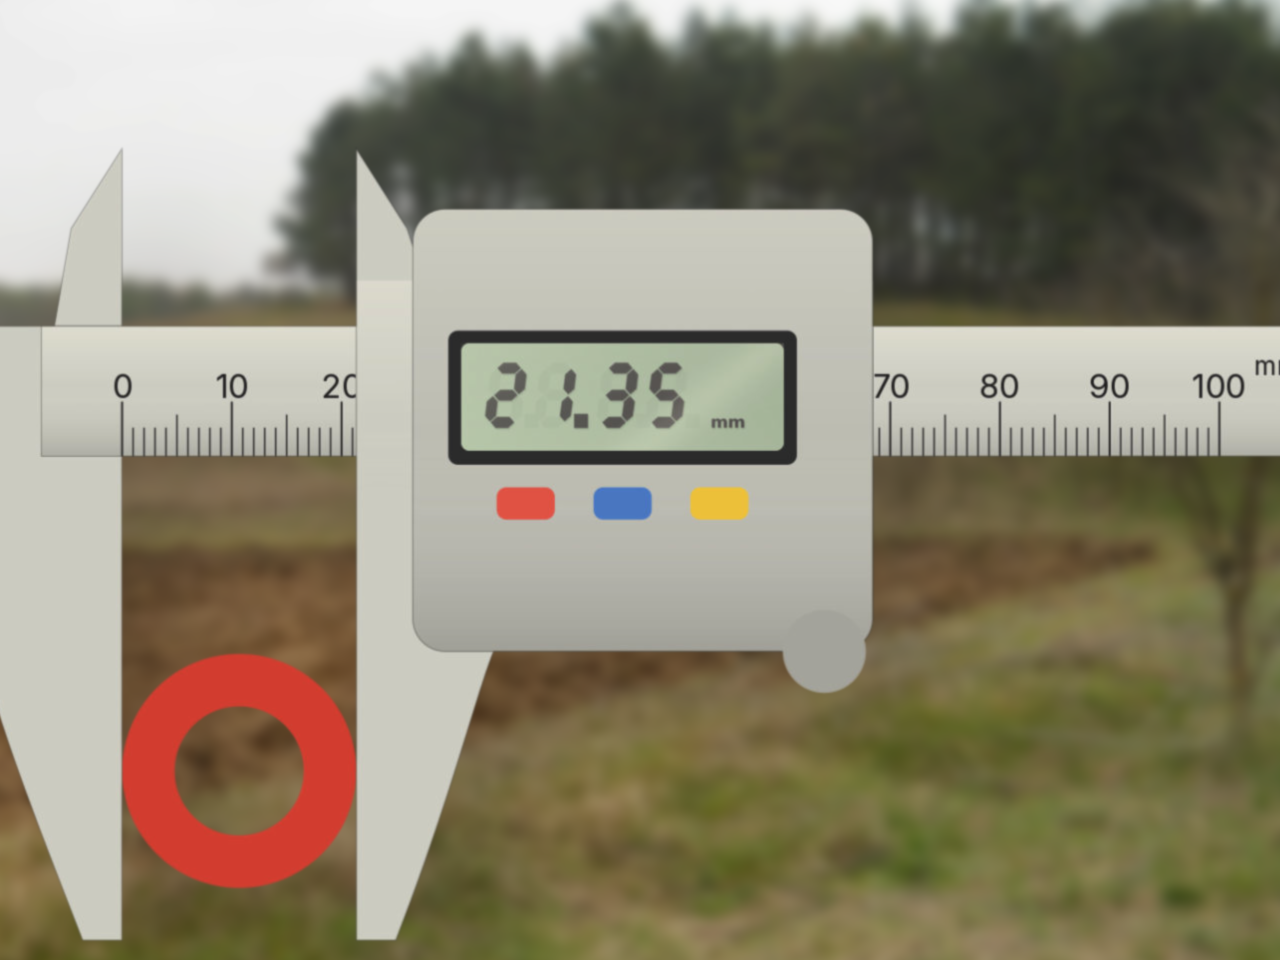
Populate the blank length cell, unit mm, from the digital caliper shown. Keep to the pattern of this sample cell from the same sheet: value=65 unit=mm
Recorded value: value=21.35 unit=mm
